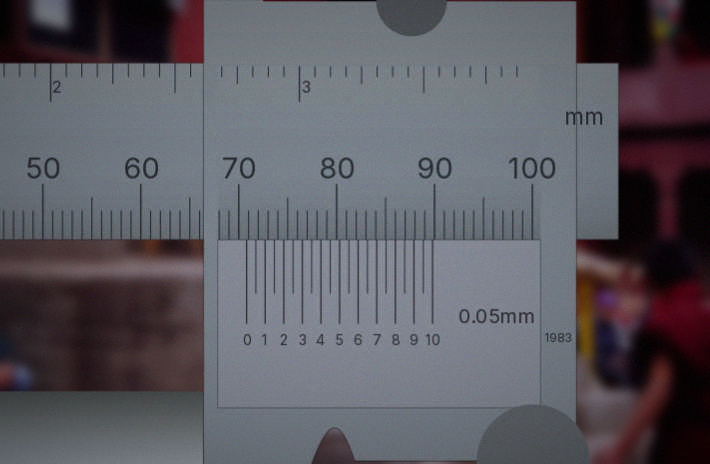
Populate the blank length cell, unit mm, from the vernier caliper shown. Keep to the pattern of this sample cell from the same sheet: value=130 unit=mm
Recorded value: value=70.8 unit=mm
